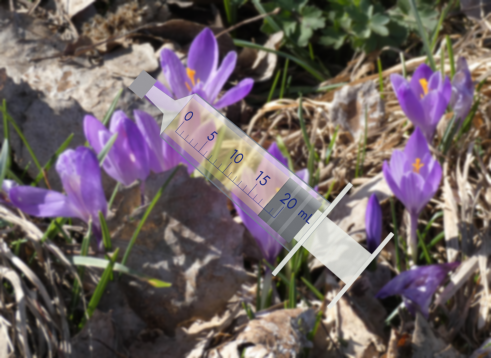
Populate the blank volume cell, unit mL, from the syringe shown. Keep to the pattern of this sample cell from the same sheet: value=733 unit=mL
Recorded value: value=18 unit=mL
